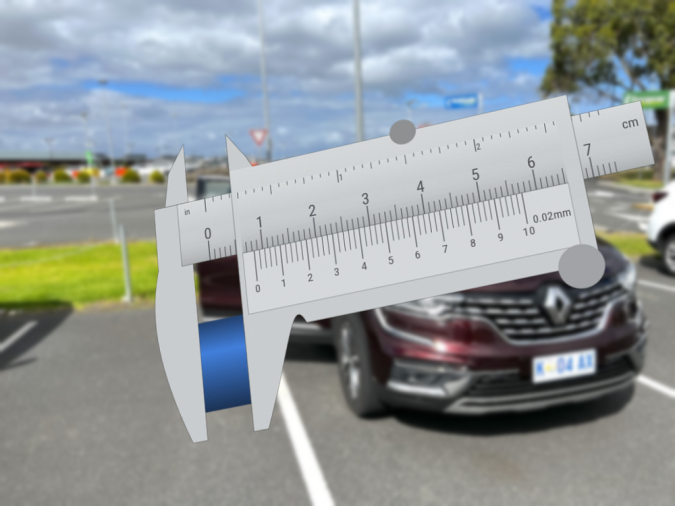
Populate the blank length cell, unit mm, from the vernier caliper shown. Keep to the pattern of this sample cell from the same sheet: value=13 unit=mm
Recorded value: value=8.4 unit=mm
